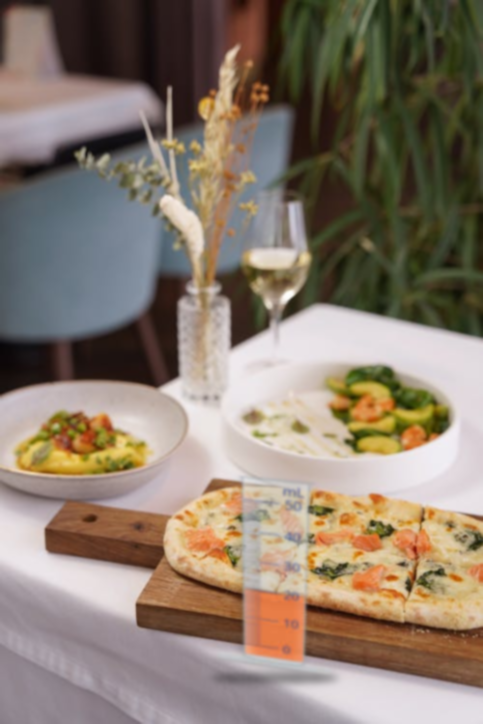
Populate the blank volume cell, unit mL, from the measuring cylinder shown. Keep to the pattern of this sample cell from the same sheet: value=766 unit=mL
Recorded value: value=20 unit=mL
